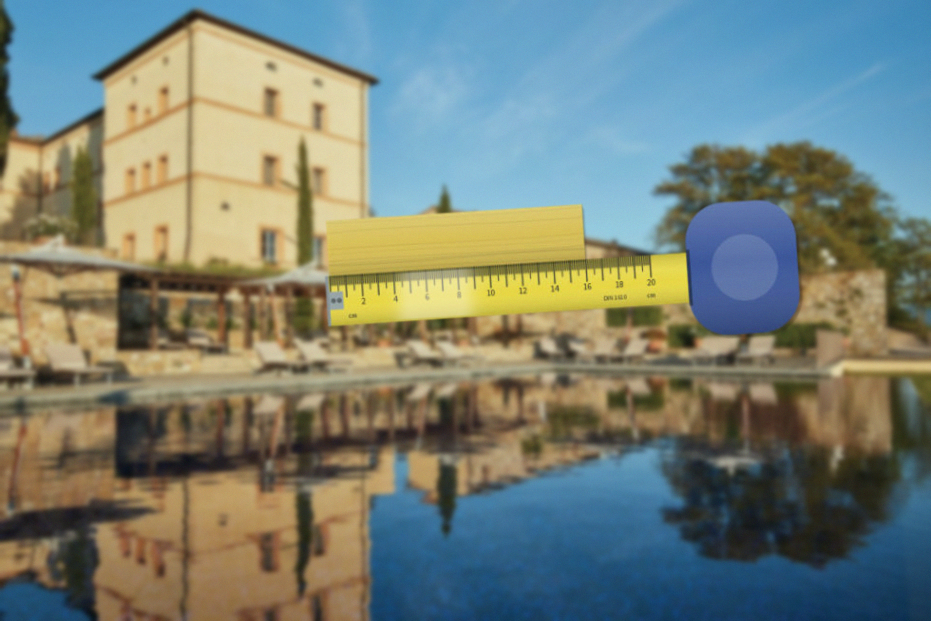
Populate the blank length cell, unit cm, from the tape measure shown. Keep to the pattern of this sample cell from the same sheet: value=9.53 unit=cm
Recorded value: value=16 unit=cm
